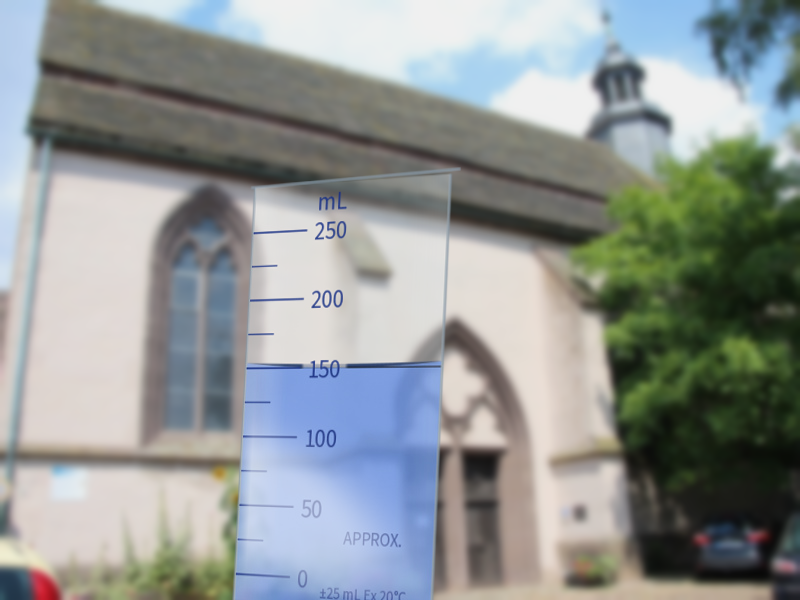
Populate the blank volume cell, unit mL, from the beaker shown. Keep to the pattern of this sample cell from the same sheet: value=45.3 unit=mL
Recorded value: value=150 unit=mL
